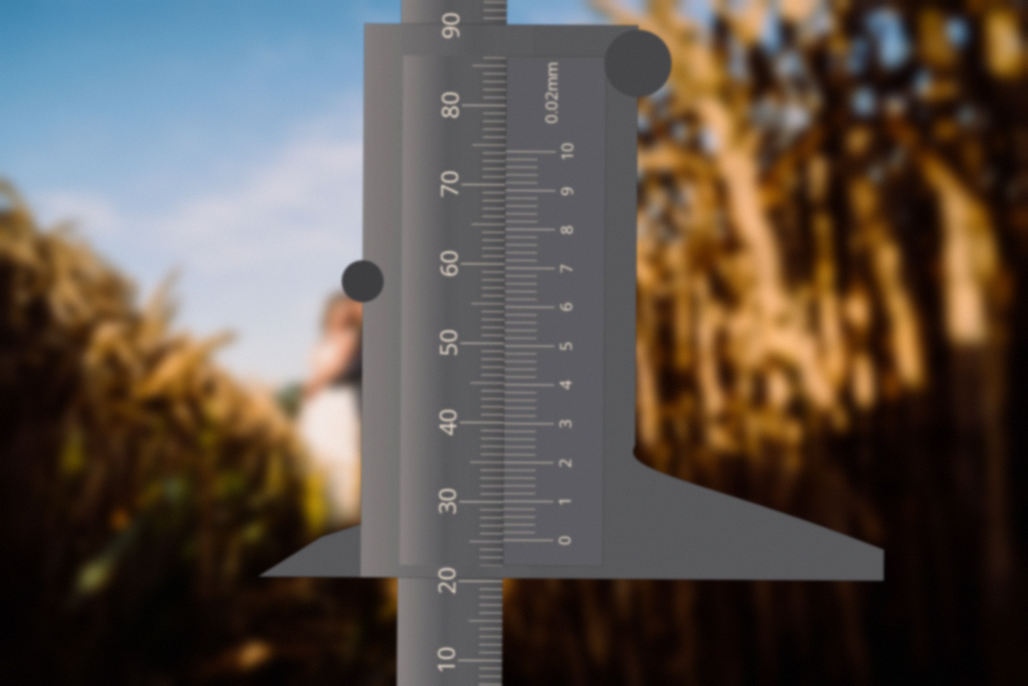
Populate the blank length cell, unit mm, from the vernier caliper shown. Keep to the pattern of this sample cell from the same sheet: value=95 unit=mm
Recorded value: value=25.2 unit=mm
